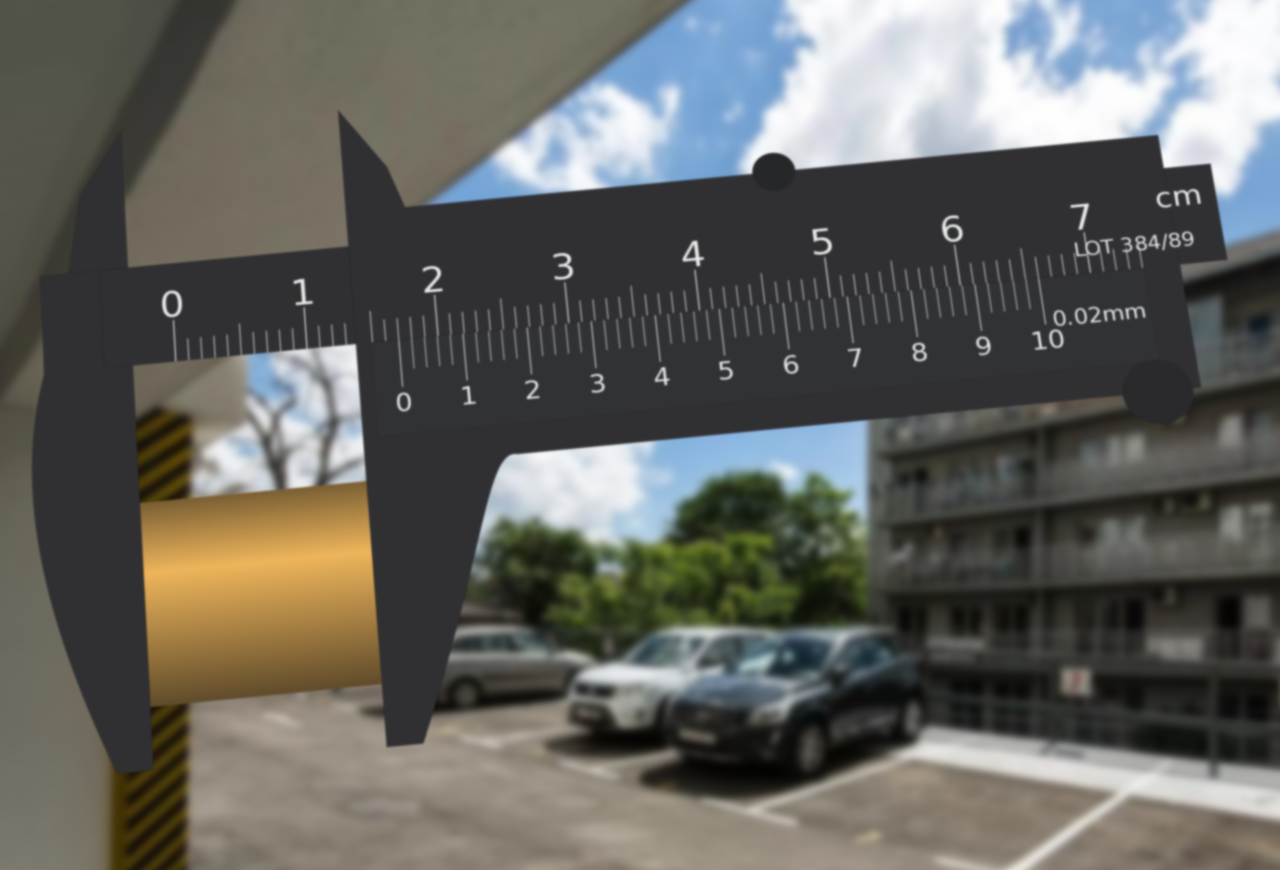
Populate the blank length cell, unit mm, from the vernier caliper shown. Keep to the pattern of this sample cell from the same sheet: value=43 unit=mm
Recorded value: value=17.0 unit=mm
